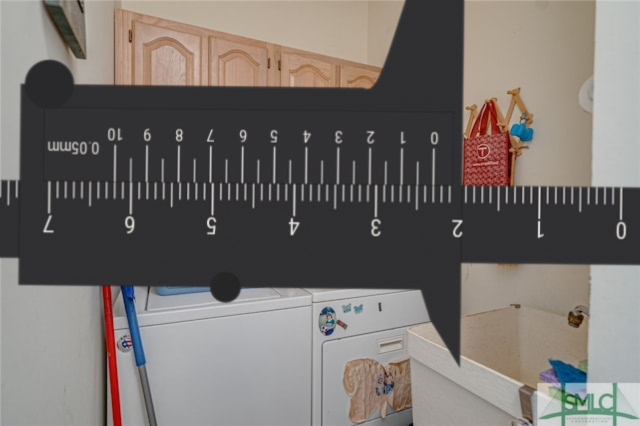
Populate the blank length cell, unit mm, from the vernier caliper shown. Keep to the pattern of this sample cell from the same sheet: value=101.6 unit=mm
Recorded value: value=23.0 unit=mm
